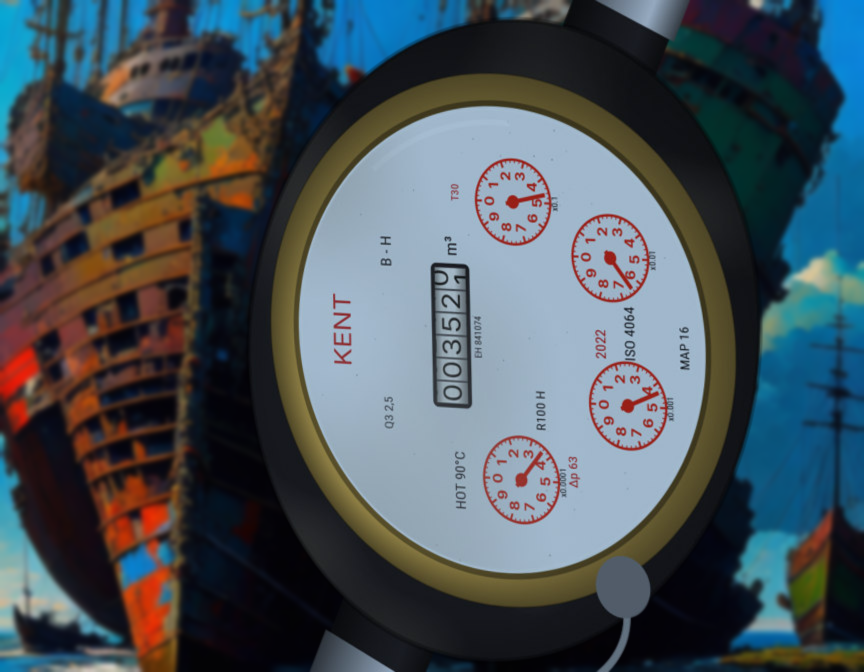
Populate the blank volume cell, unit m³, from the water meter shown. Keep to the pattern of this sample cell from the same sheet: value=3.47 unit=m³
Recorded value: value=3520.4643 unit=m³
